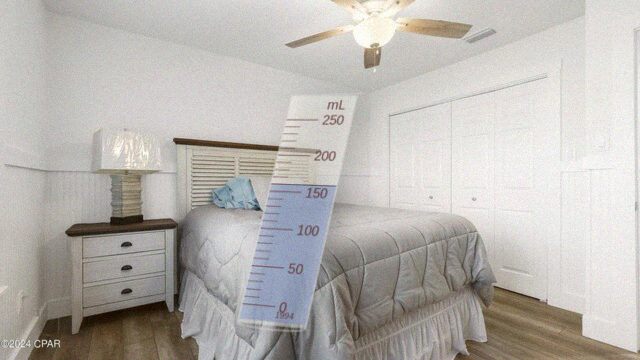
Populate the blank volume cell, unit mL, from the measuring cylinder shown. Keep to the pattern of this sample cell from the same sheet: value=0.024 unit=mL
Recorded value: value=160 unit=mL
